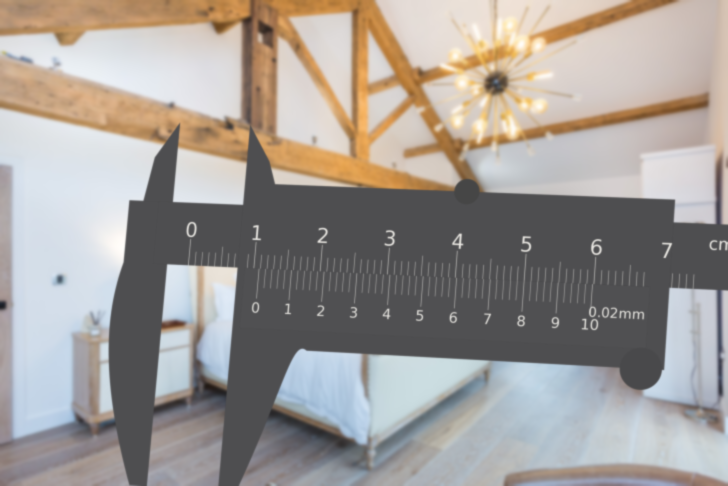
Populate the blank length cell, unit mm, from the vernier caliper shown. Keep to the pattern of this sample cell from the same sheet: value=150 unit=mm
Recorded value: value=10.8 unit=mm
